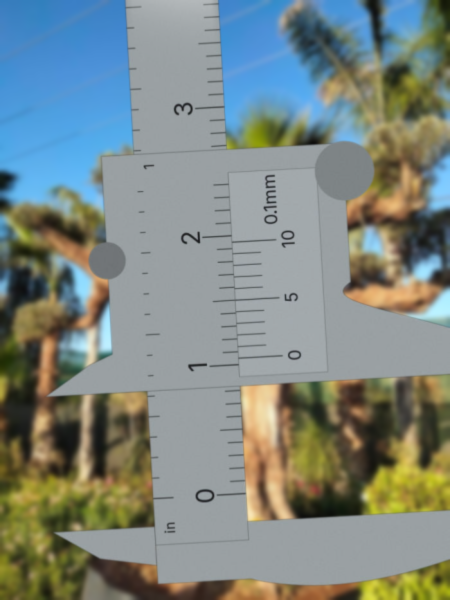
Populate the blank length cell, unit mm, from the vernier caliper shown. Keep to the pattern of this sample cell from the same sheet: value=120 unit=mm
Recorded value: value=10.5 unit=mm
